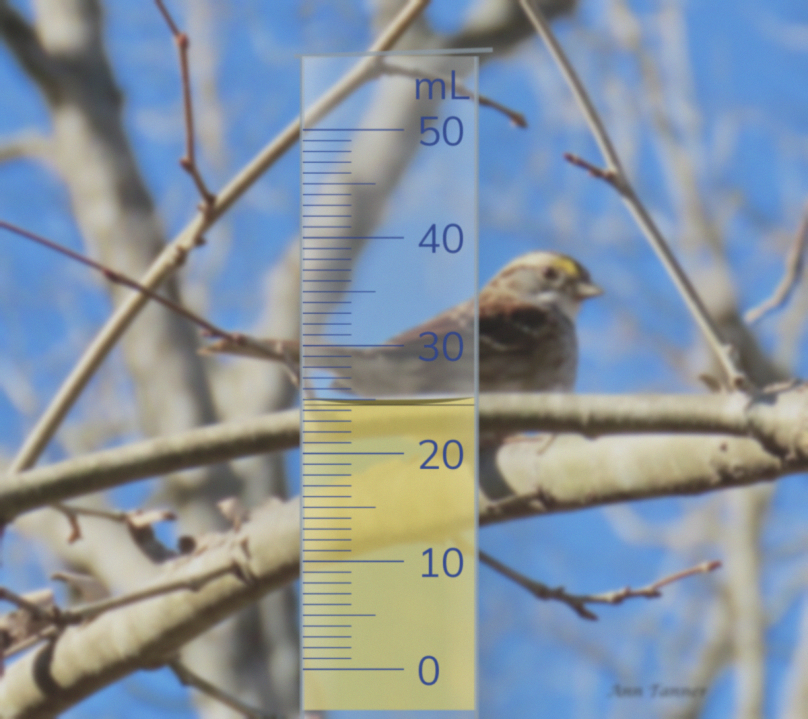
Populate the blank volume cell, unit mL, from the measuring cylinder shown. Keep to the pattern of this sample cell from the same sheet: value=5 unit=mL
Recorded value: value=24.5 unit=mL
